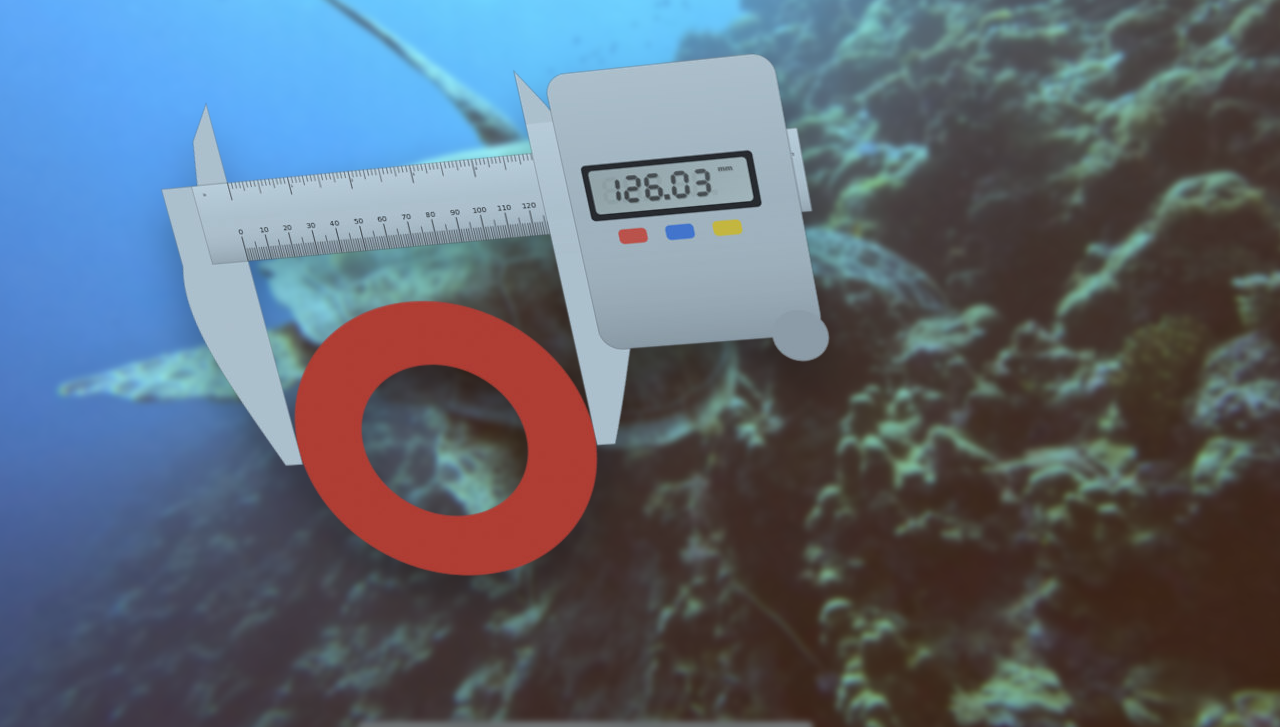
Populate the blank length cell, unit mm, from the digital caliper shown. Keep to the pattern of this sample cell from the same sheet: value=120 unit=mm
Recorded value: value=126.03 unit=mm
